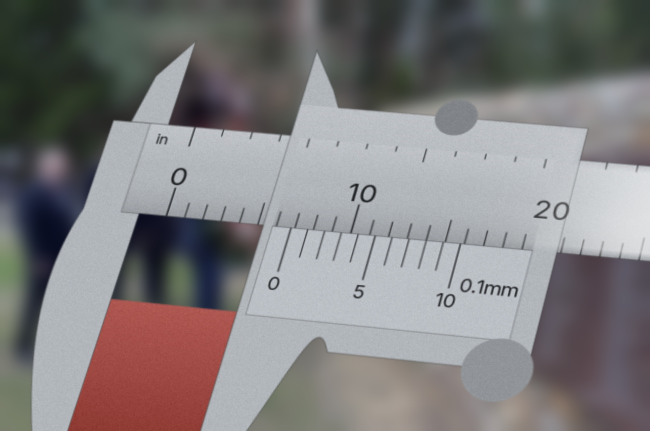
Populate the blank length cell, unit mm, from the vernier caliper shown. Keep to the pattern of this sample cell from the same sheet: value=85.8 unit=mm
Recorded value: value=6.8 unit=mm
